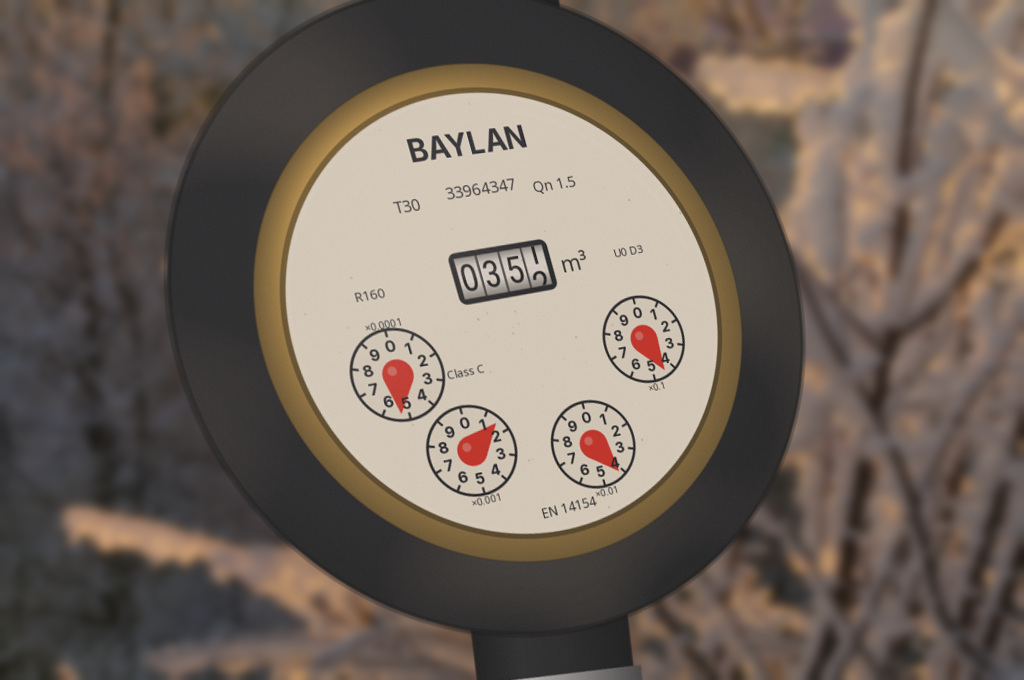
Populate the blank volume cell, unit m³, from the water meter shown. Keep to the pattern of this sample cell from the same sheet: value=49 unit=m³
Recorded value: value=351.4415 unit=m³
